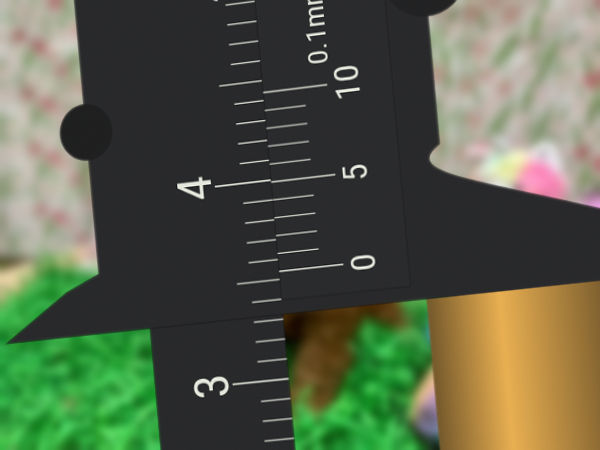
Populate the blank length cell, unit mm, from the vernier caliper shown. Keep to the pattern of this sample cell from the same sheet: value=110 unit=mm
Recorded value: value=35.4 unit=mm
